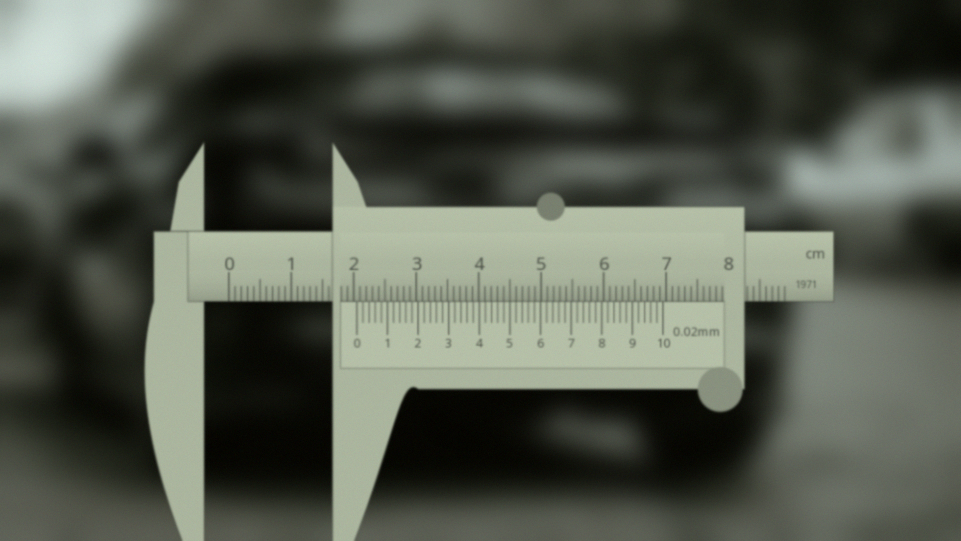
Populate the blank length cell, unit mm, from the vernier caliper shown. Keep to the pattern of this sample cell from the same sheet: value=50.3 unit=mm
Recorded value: value=20.5 unit=mm
